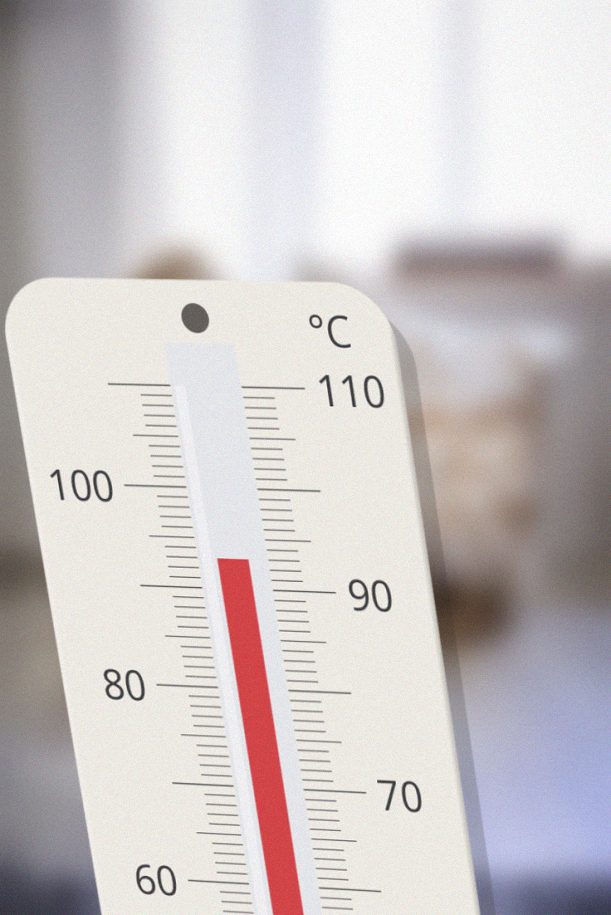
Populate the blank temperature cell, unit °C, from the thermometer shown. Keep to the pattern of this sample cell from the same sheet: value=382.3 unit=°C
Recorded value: value=93 unit=°C
